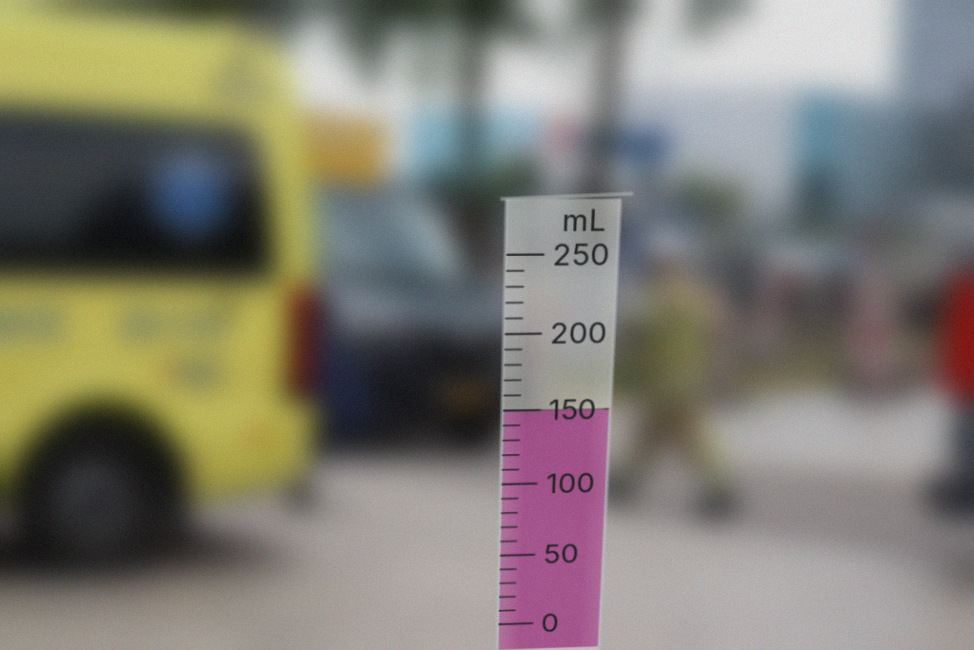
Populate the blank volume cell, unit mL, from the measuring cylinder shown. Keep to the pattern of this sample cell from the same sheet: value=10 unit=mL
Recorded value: value=150 unit=mL
